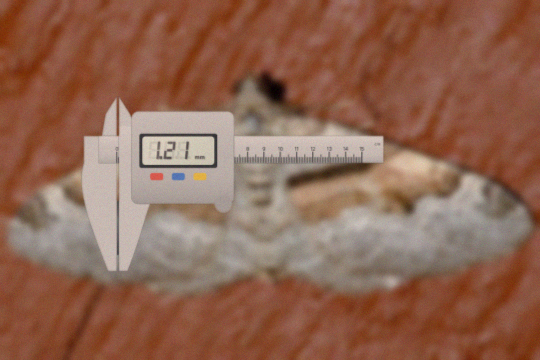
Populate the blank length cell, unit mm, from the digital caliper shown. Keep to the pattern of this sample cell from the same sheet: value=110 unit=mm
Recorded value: value=1.21 unit=mm
